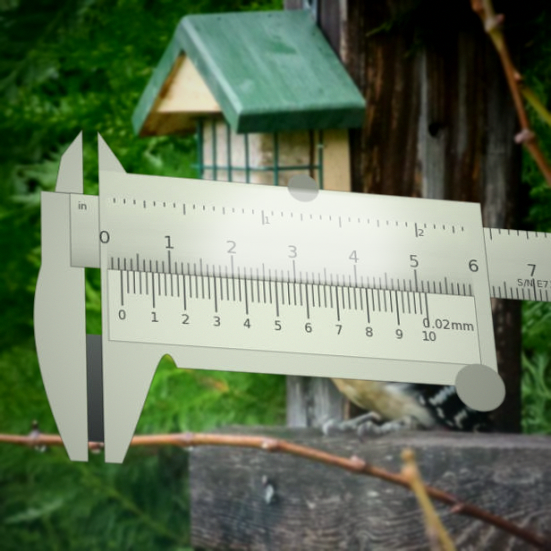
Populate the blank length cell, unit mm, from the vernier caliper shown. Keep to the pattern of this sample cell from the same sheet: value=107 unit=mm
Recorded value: value=2.4 unit=mm
